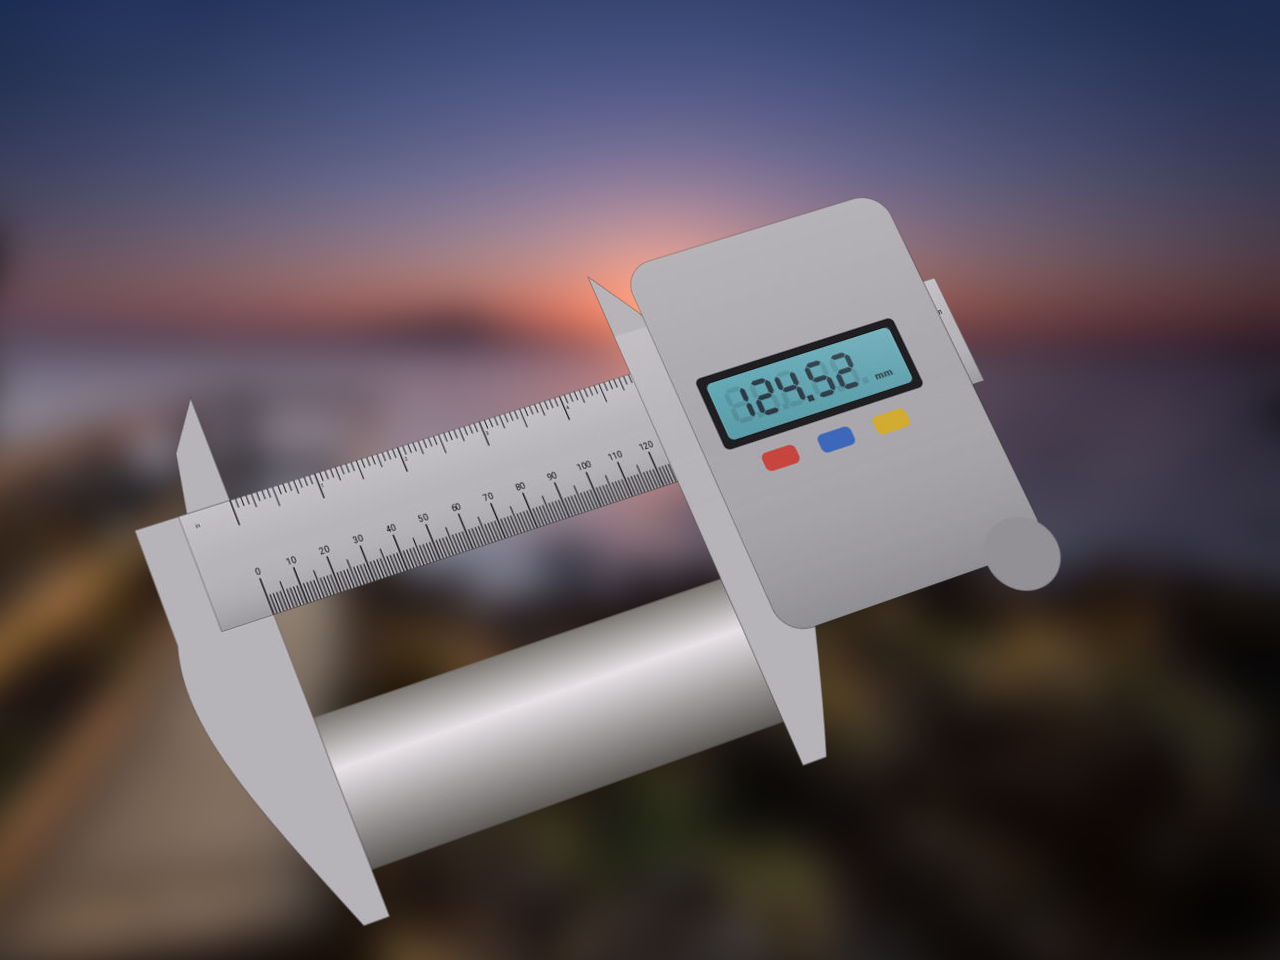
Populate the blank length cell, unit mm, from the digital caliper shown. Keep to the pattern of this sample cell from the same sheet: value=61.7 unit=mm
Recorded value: value=124.52 unit=mm
